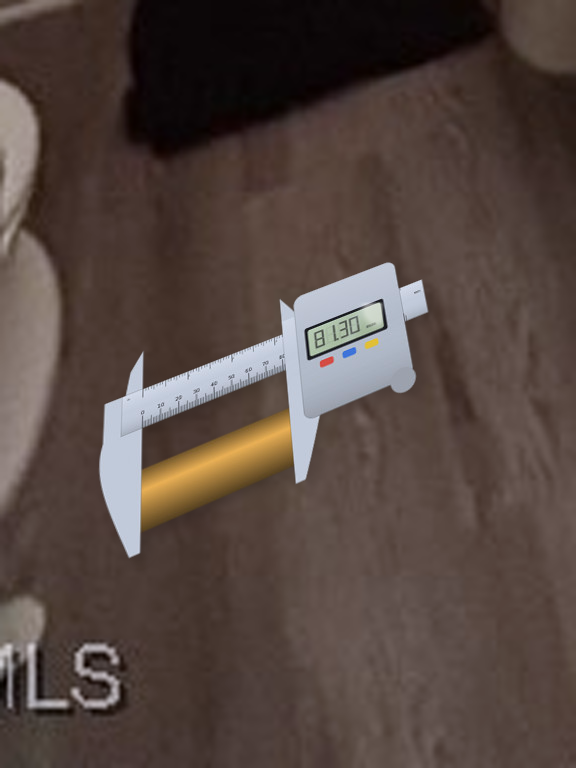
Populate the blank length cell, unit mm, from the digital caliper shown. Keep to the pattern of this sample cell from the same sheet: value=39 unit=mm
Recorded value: value=81.30 unit=mm
